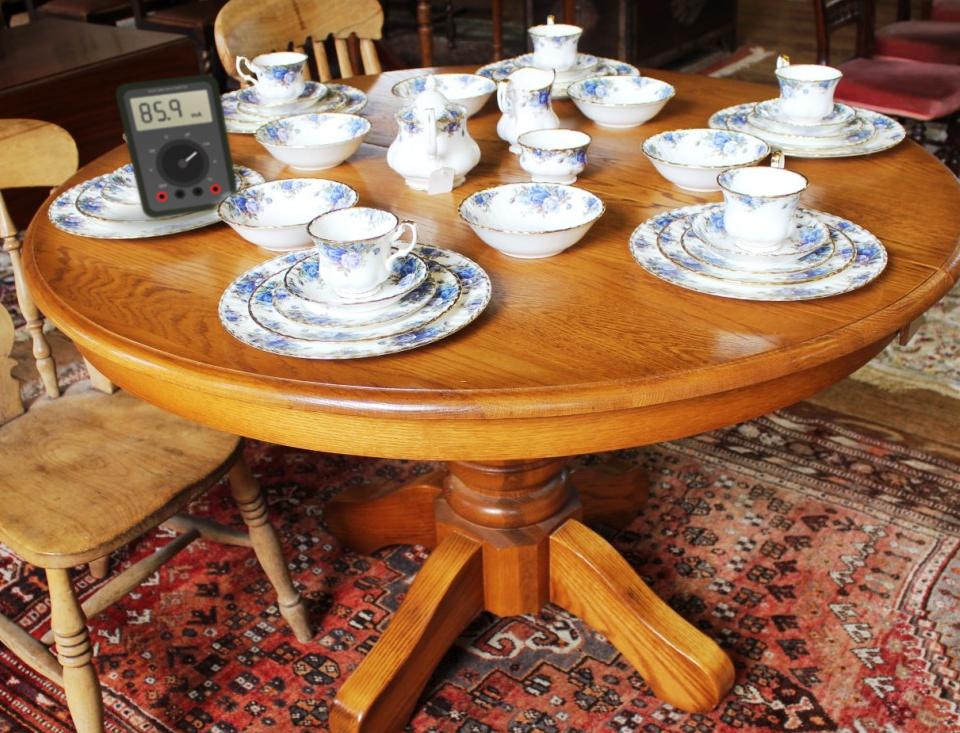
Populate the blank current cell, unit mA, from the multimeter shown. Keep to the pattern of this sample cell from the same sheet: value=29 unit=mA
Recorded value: value=85.9 unit=mA
